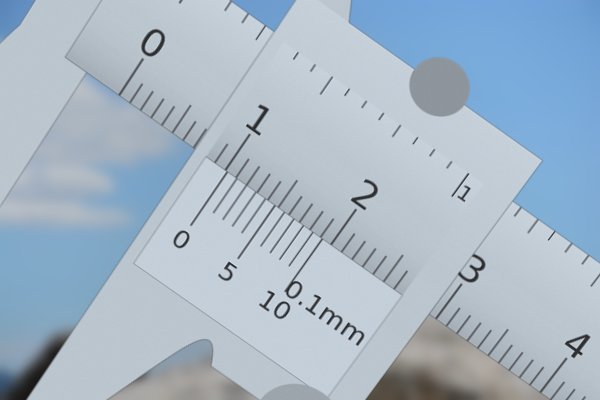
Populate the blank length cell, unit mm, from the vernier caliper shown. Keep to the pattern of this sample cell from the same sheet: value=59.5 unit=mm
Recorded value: value=10.2 unit=mm
